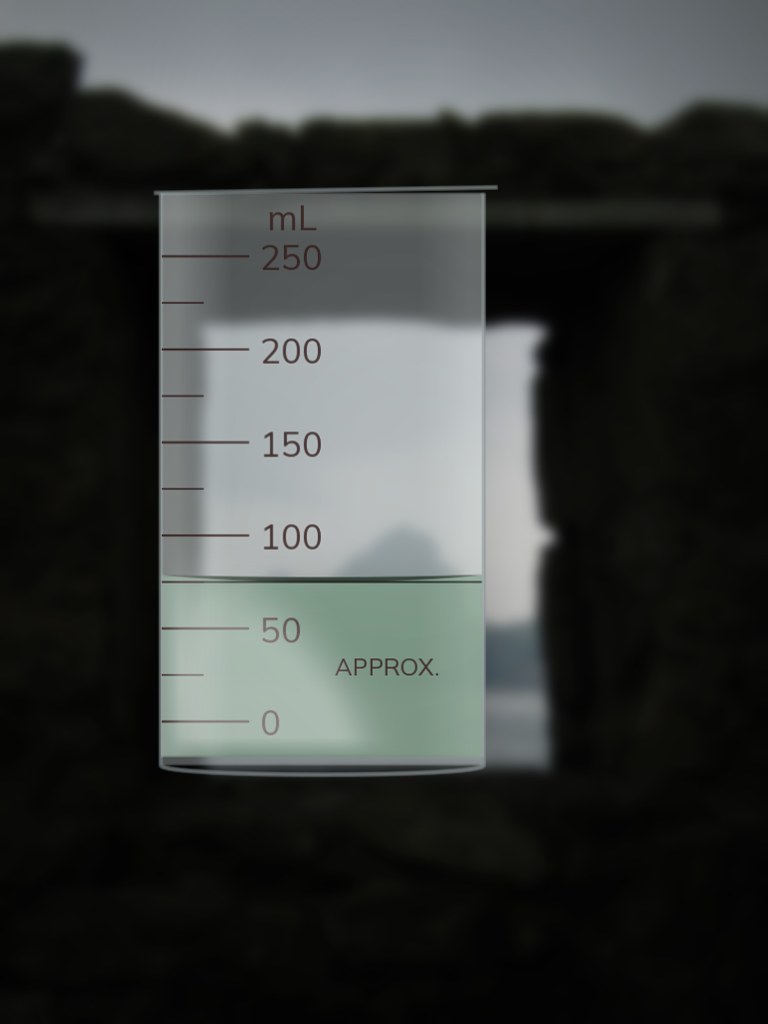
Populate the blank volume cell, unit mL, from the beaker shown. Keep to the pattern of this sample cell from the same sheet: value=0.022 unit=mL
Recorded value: value=75 unit=mL
